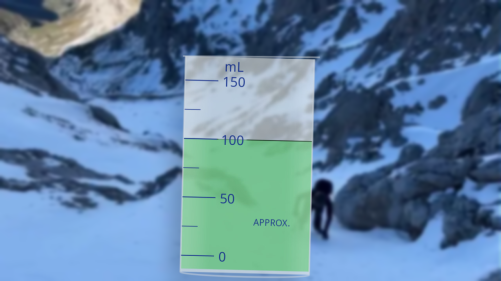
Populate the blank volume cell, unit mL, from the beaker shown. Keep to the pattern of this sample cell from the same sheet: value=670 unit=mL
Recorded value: value=100 unit=mL
